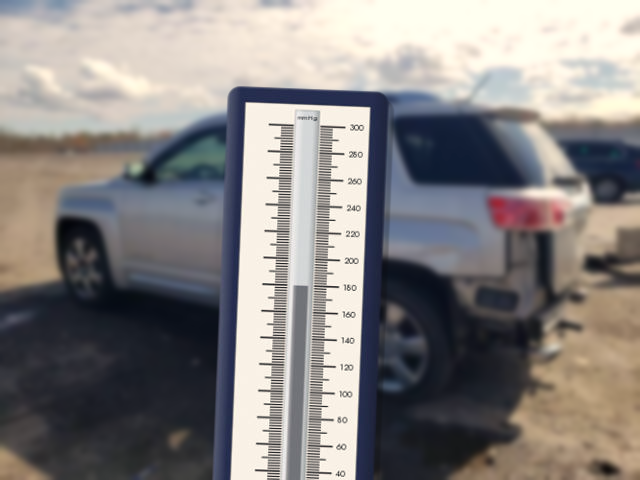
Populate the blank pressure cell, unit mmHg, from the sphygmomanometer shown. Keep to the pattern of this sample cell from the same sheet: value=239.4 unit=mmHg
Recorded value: value=180 unit=mmHg
